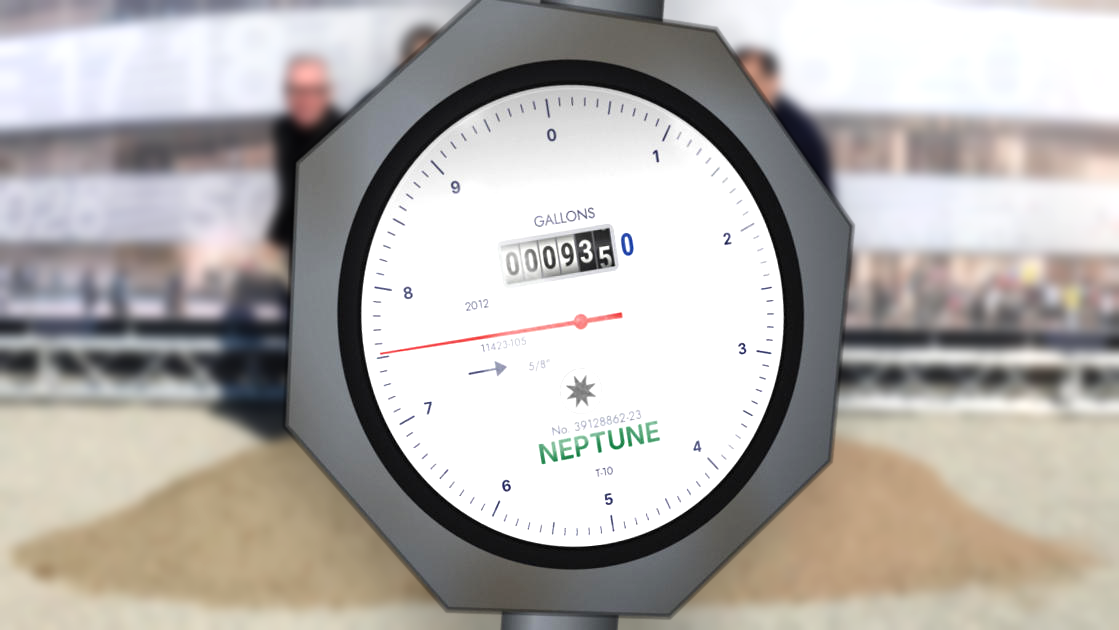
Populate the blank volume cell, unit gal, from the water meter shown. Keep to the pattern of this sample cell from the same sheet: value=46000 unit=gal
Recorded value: value=9347.5 unit=gal
